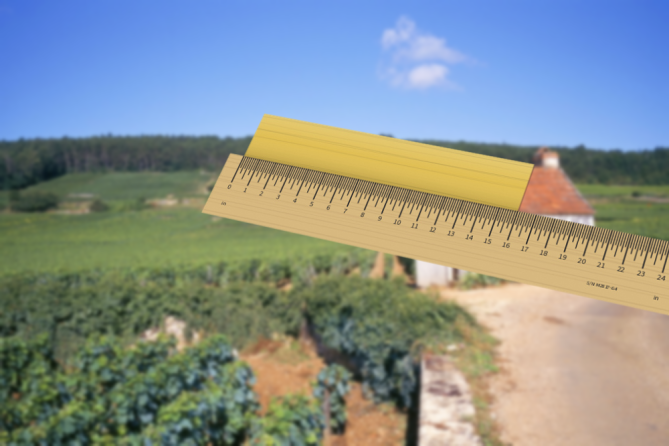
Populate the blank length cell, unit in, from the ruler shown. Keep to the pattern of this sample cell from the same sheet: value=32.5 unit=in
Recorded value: value=16 unit=in
